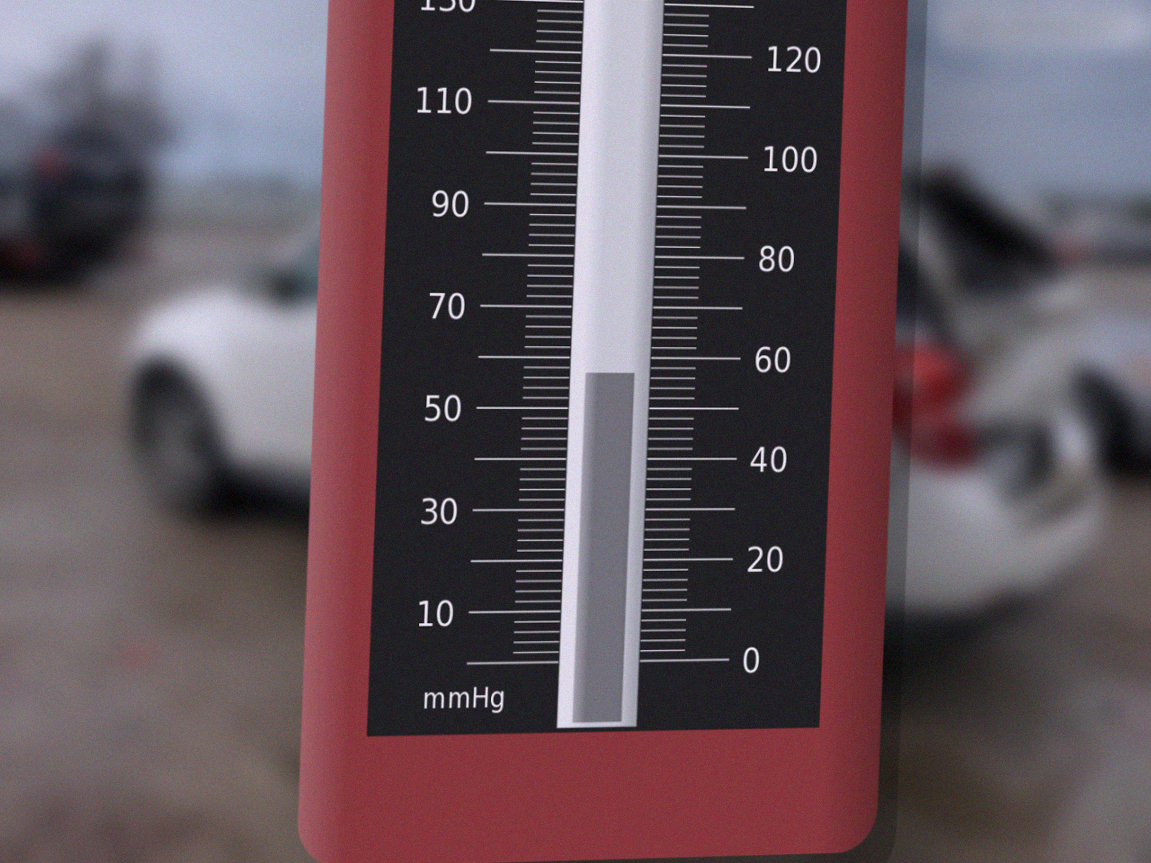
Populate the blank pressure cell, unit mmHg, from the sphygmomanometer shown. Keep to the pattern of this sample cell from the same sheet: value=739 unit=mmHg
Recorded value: value=57 unit=mmHg
